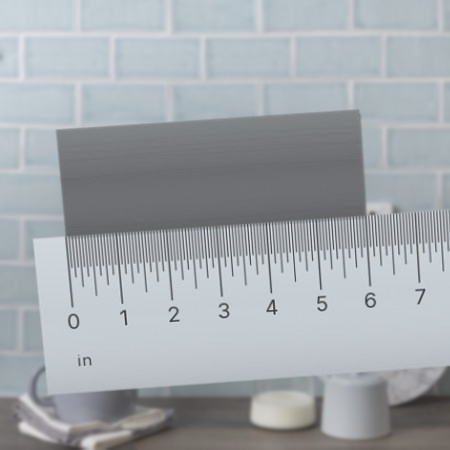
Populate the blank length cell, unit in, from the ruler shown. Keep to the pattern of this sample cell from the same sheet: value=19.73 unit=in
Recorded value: value=6 unit=in
